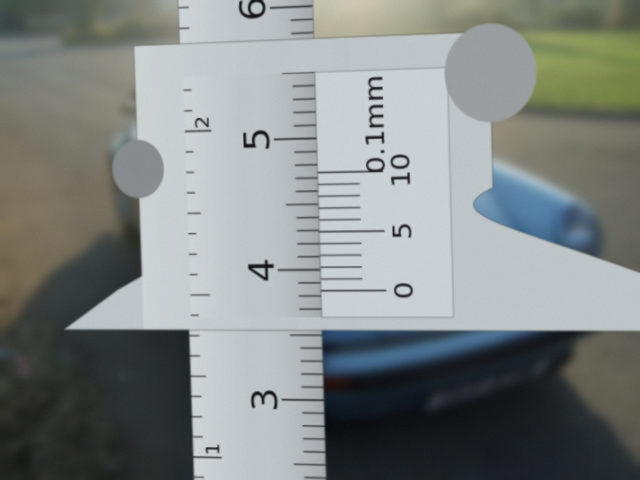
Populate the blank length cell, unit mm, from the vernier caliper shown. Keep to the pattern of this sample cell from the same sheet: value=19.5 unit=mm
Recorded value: value=38.4 unit=mm
